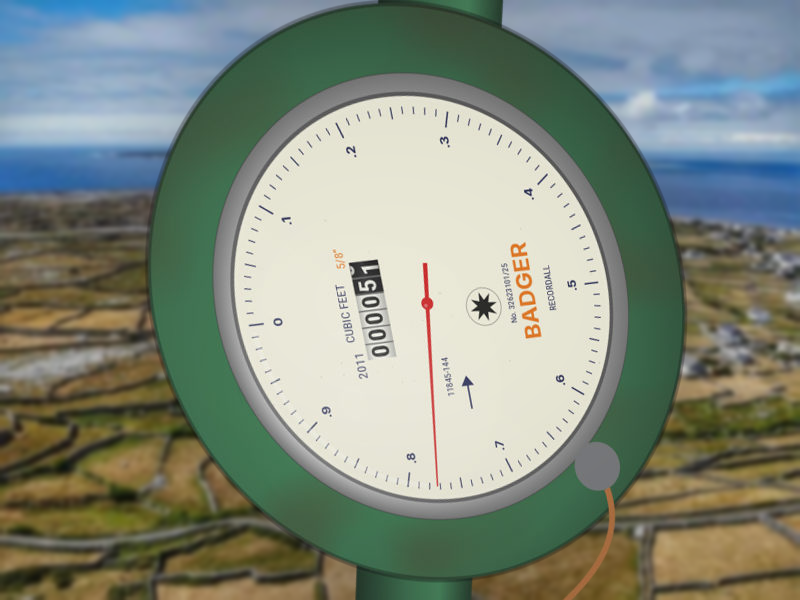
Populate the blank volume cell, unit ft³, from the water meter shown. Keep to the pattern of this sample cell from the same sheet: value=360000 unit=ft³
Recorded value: value=50.77 unit=ft³
